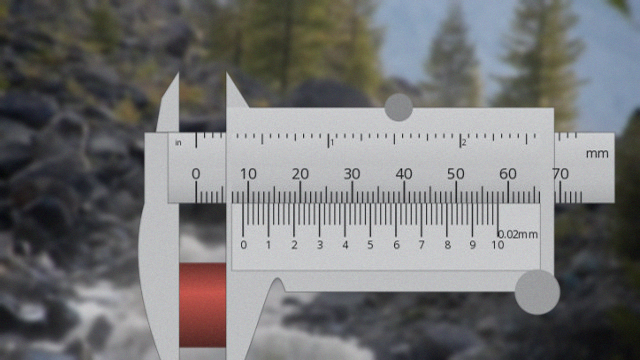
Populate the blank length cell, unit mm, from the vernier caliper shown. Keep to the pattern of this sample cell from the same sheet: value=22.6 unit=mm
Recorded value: value=9.0 unit=mm
